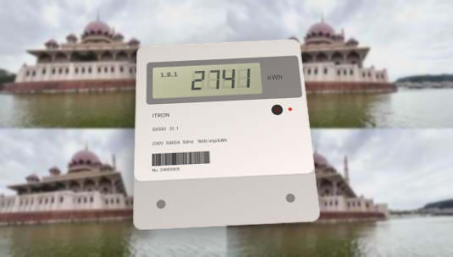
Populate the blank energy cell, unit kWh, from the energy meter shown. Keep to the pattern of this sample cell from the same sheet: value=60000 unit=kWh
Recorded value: value=2741 unit=kWh
